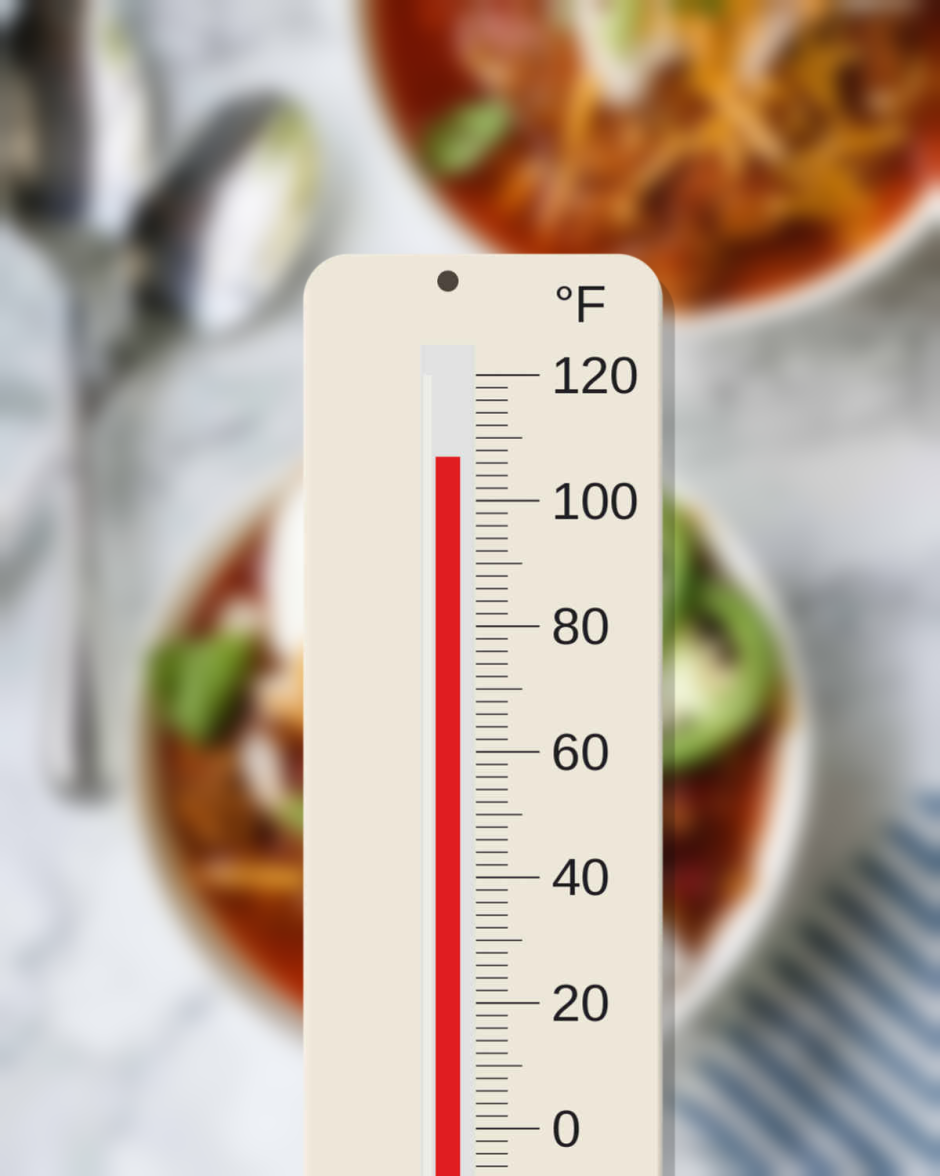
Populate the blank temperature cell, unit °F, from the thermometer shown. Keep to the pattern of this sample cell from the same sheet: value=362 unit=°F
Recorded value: value=107 unit=°F
